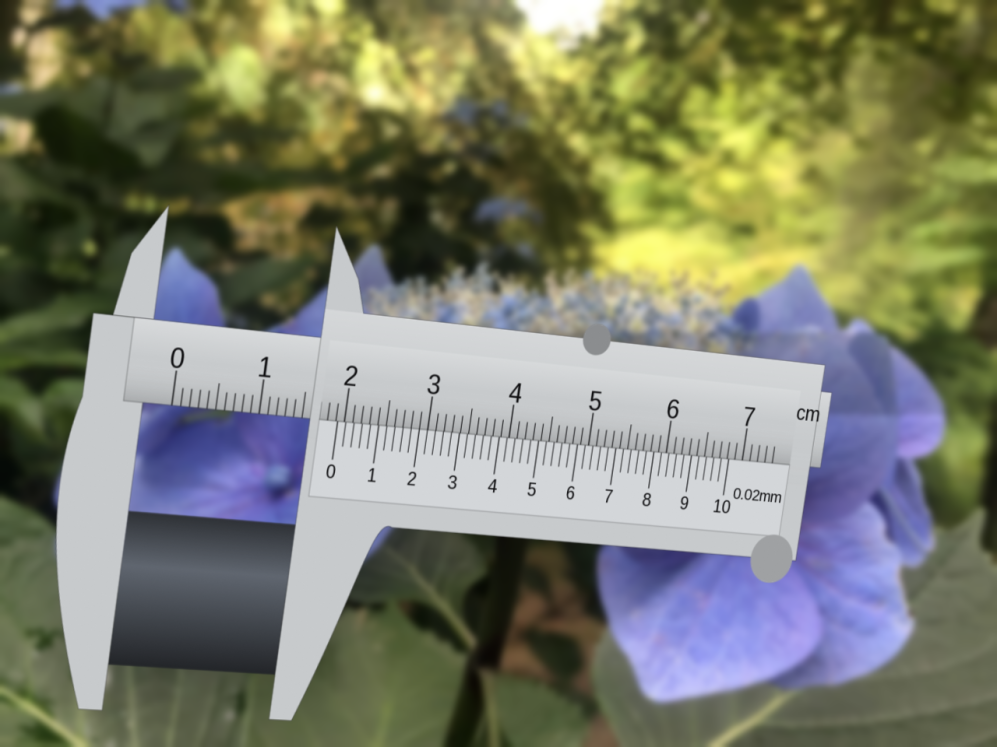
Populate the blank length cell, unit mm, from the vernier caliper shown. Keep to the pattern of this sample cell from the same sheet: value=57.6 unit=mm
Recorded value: value=19.2 unit=mm
